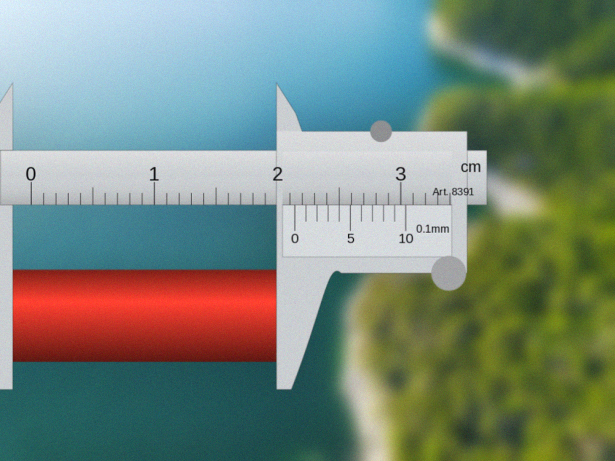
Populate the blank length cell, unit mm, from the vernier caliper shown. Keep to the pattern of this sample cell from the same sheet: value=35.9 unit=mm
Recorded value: value=21.4 unit=mm
